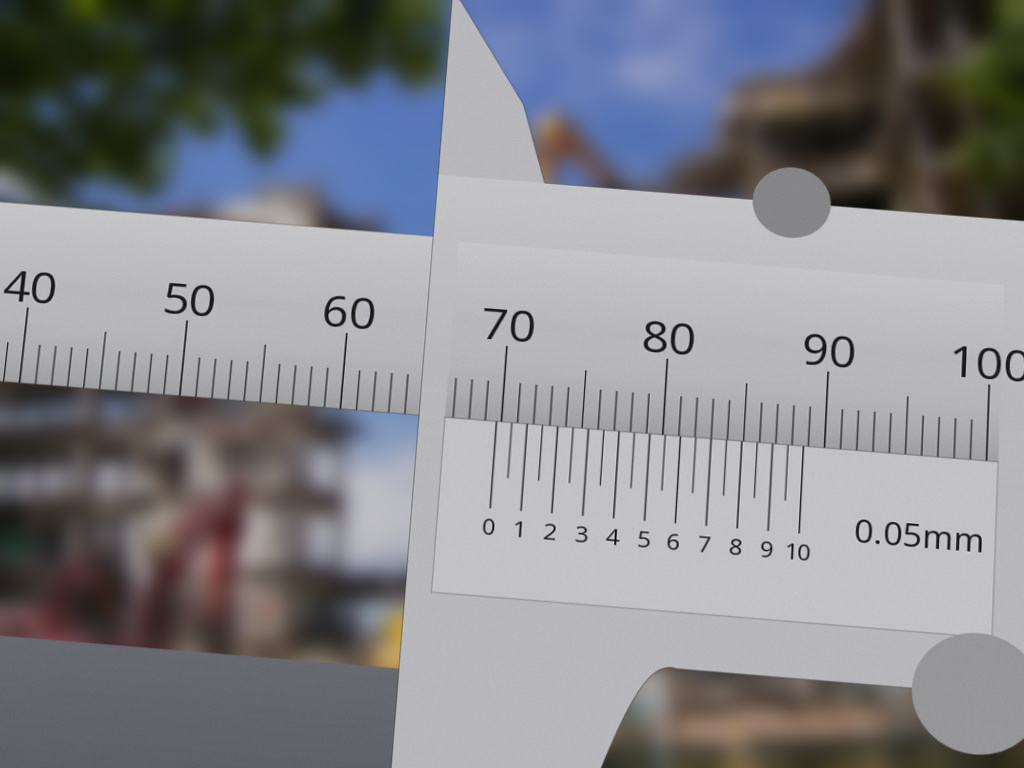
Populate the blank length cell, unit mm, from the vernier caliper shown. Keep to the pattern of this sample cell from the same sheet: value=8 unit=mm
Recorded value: value=69.7 unit=mm
